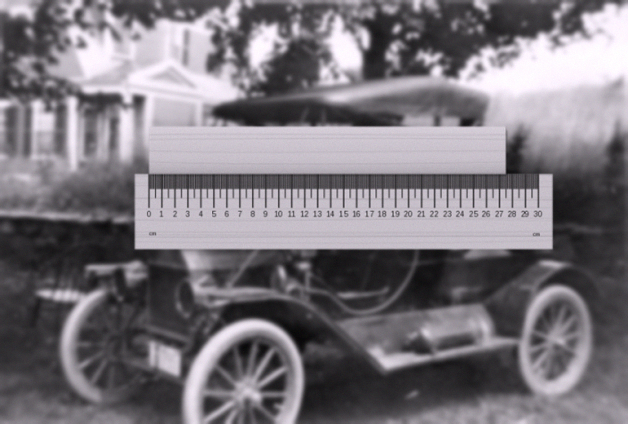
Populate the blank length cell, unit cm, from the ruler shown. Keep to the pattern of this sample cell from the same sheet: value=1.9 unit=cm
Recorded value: value=27.5 unit=cm
